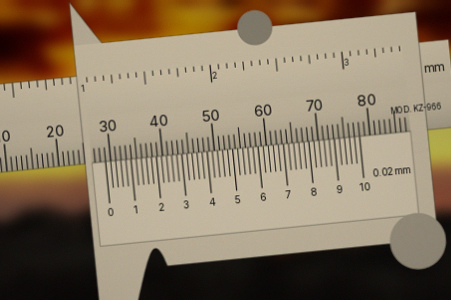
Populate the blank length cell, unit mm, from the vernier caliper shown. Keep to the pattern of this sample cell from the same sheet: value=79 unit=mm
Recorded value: value=29.0 unit=mm
